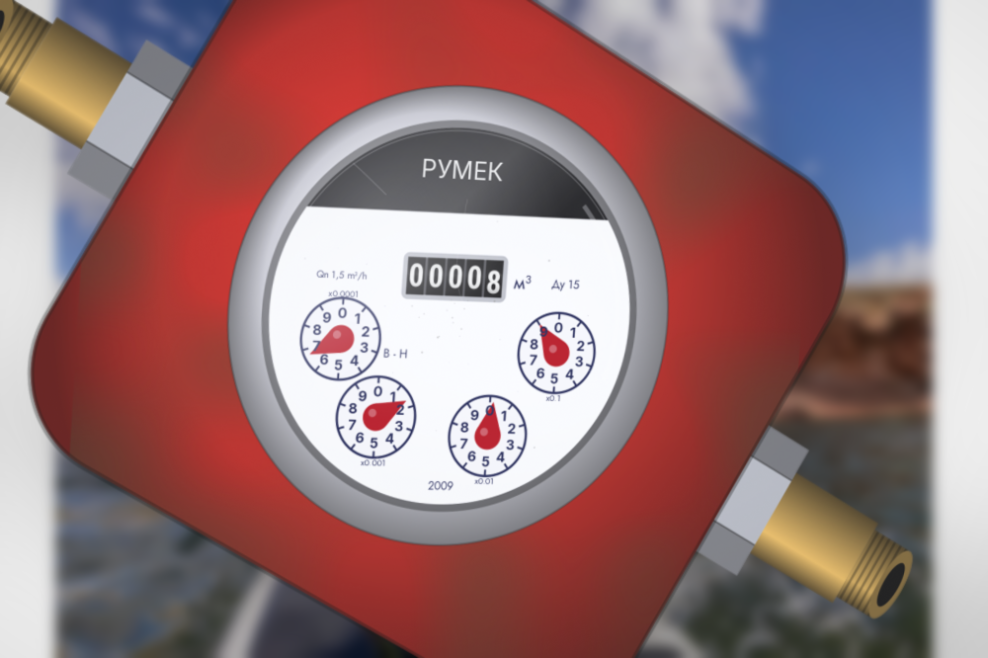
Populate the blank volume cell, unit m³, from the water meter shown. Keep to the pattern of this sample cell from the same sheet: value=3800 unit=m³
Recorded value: value=7.9016 unit=m³
